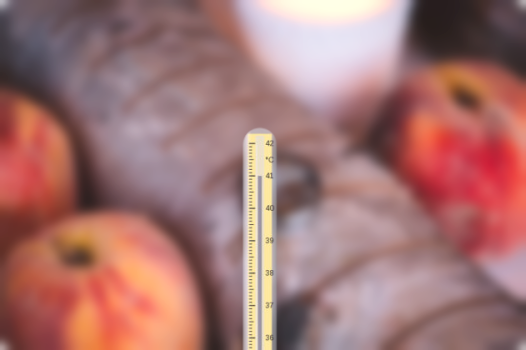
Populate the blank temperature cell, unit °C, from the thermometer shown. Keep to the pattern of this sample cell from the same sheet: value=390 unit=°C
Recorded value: value=41 unit=°C
